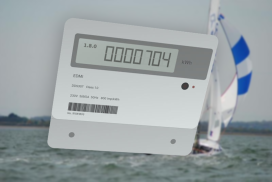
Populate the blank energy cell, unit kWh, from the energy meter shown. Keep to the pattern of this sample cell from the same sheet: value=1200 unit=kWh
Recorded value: value=704 unit=kWh
